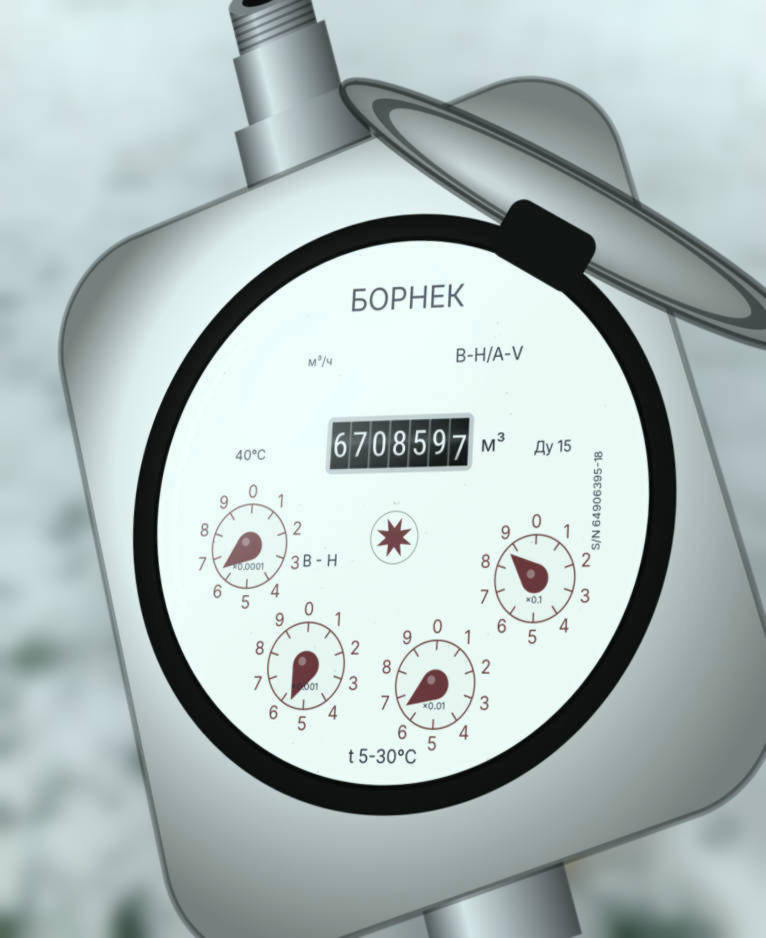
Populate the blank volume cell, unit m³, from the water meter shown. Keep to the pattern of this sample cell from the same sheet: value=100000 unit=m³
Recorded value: value=6708596.8656 unit=m³
